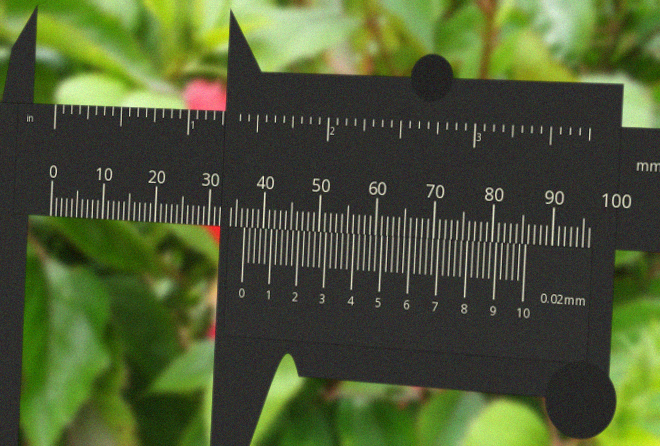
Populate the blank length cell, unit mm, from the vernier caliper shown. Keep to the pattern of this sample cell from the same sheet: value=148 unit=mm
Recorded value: value=36.6 unit=mm
